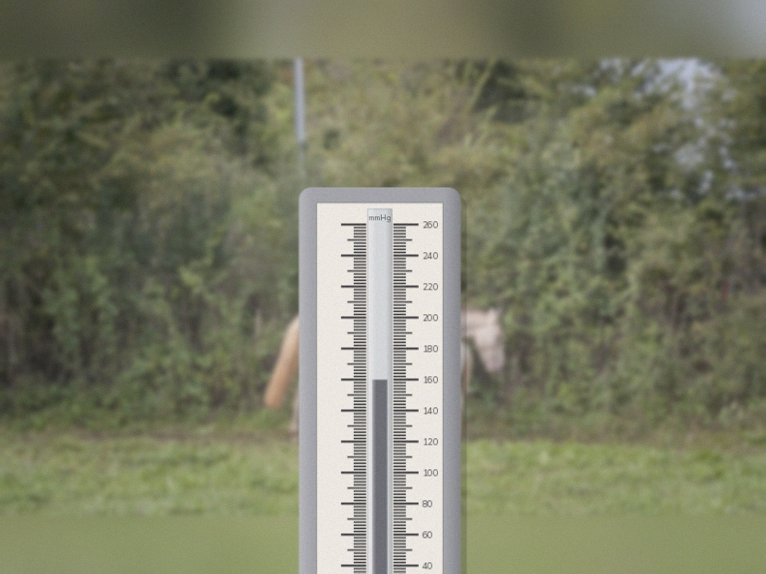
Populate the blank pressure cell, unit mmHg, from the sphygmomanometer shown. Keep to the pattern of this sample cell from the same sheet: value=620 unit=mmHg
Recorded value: value=160 unit=mmHg
